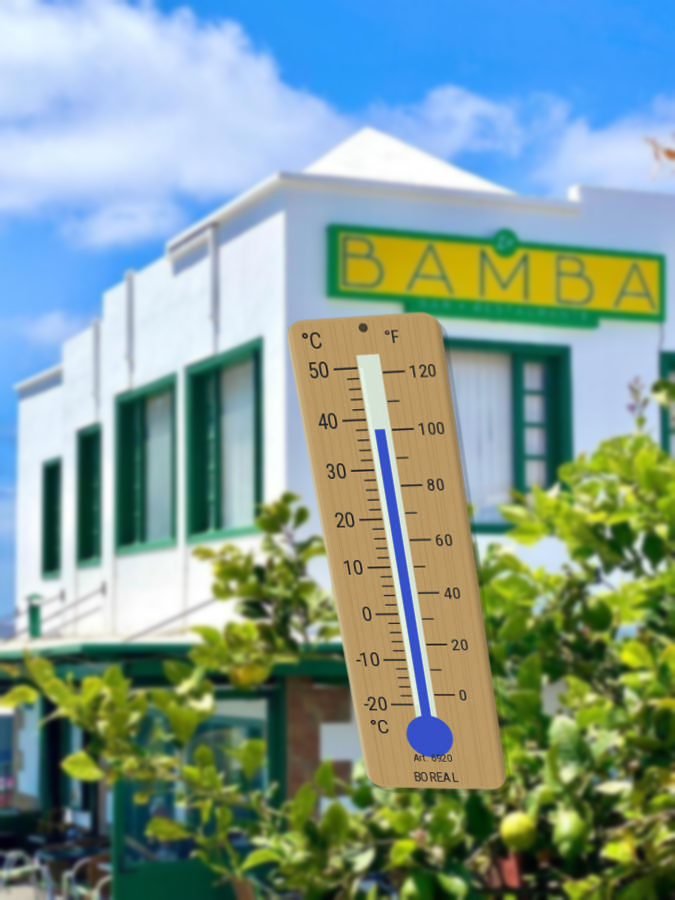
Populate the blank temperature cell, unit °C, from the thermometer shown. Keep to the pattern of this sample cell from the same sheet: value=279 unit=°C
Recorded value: value=38 unit=°C
